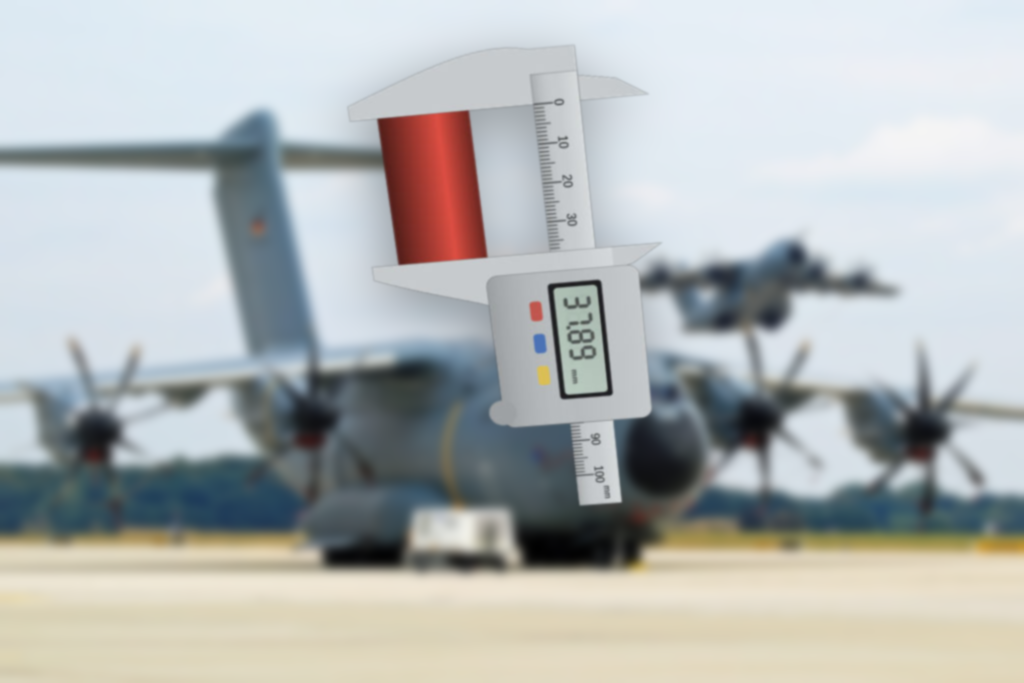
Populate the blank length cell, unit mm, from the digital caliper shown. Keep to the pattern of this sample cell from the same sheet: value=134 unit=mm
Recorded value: value=37.89 unit=mm
